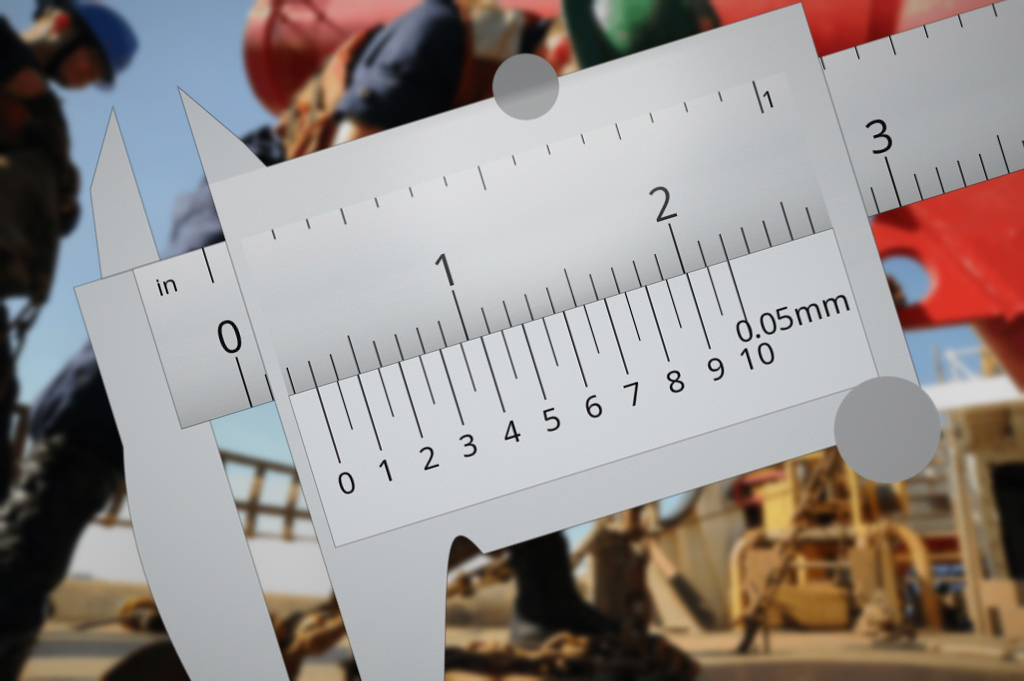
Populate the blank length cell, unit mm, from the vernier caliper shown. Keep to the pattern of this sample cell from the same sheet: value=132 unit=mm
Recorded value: value=3.00 unit=mm
